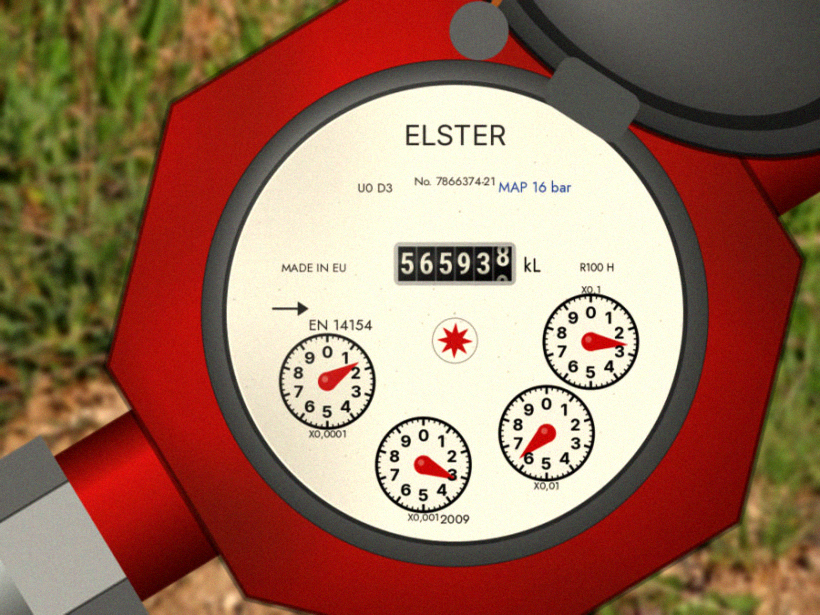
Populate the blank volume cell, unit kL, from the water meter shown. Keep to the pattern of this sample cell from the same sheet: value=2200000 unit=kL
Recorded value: value=565938.2631 unit=kL
